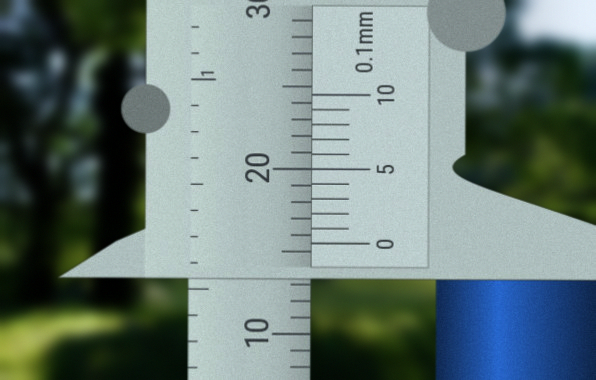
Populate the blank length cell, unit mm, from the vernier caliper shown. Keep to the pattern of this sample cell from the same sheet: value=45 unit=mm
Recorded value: value=15.5 unit=mm
